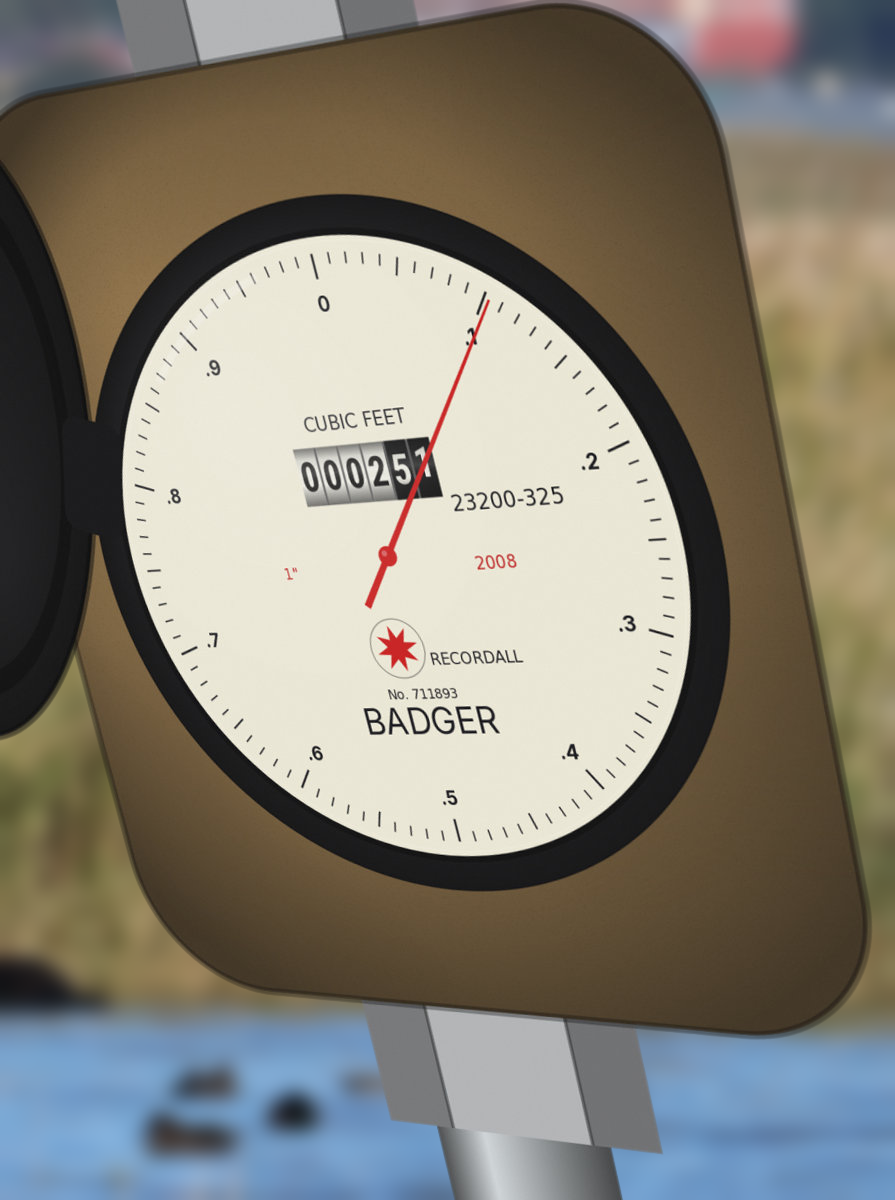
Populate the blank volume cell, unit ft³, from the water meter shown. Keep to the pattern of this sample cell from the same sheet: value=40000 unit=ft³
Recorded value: value=251.10 unit=ft³
